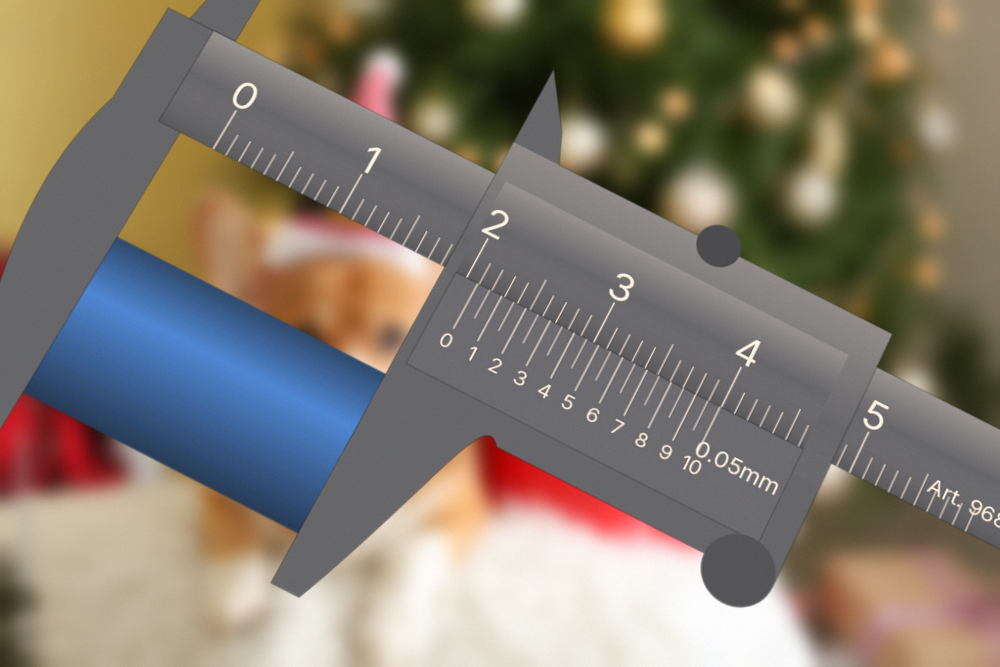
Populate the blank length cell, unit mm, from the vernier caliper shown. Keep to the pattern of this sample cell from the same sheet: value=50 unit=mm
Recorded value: value=20.9 unit=mm
